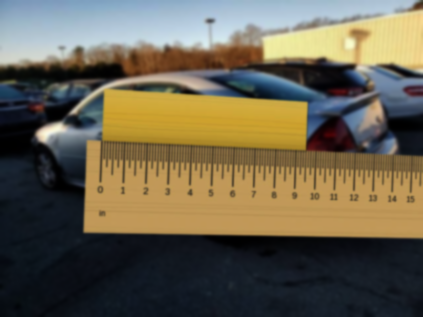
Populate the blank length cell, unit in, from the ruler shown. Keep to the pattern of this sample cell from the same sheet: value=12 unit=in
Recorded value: value=9.5 unit=in
